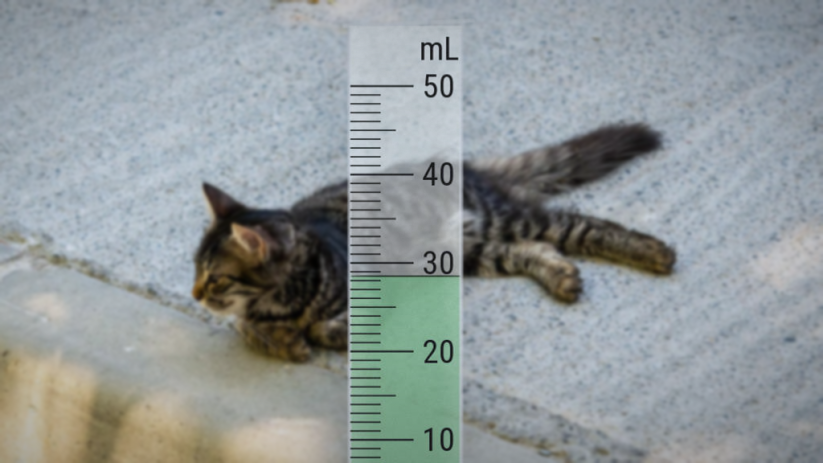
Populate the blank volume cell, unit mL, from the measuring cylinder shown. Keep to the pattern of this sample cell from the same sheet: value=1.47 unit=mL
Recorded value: value=28.5 unit=mL
